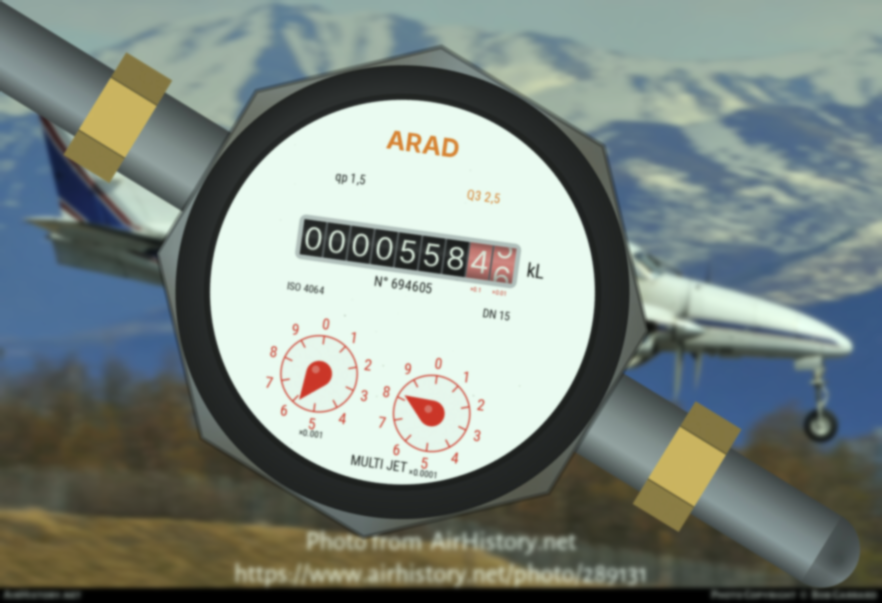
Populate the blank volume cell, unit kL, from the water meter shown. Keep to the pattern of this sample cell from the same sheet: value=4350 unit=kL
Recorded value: value=558.4558 unit=kL
